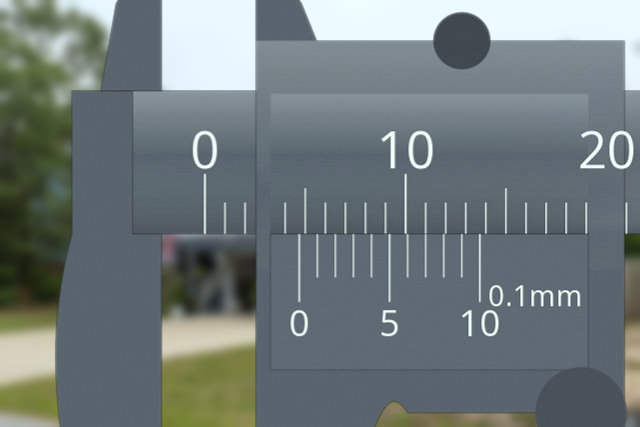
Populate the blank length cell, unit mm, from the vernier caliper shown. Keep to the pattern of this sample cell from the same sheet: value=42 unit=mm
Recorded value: value=4.7 unit=mm
